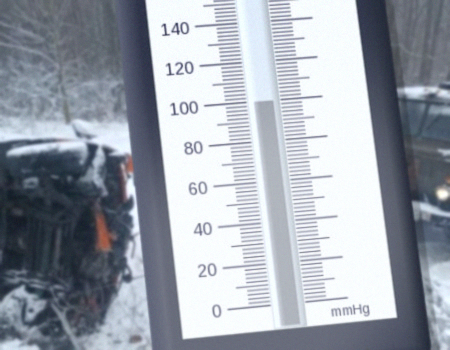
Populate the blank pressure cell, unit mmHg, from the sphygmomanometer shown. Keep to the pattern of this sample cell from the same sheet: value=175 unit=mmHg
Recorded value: value=100 unit=mmHg
